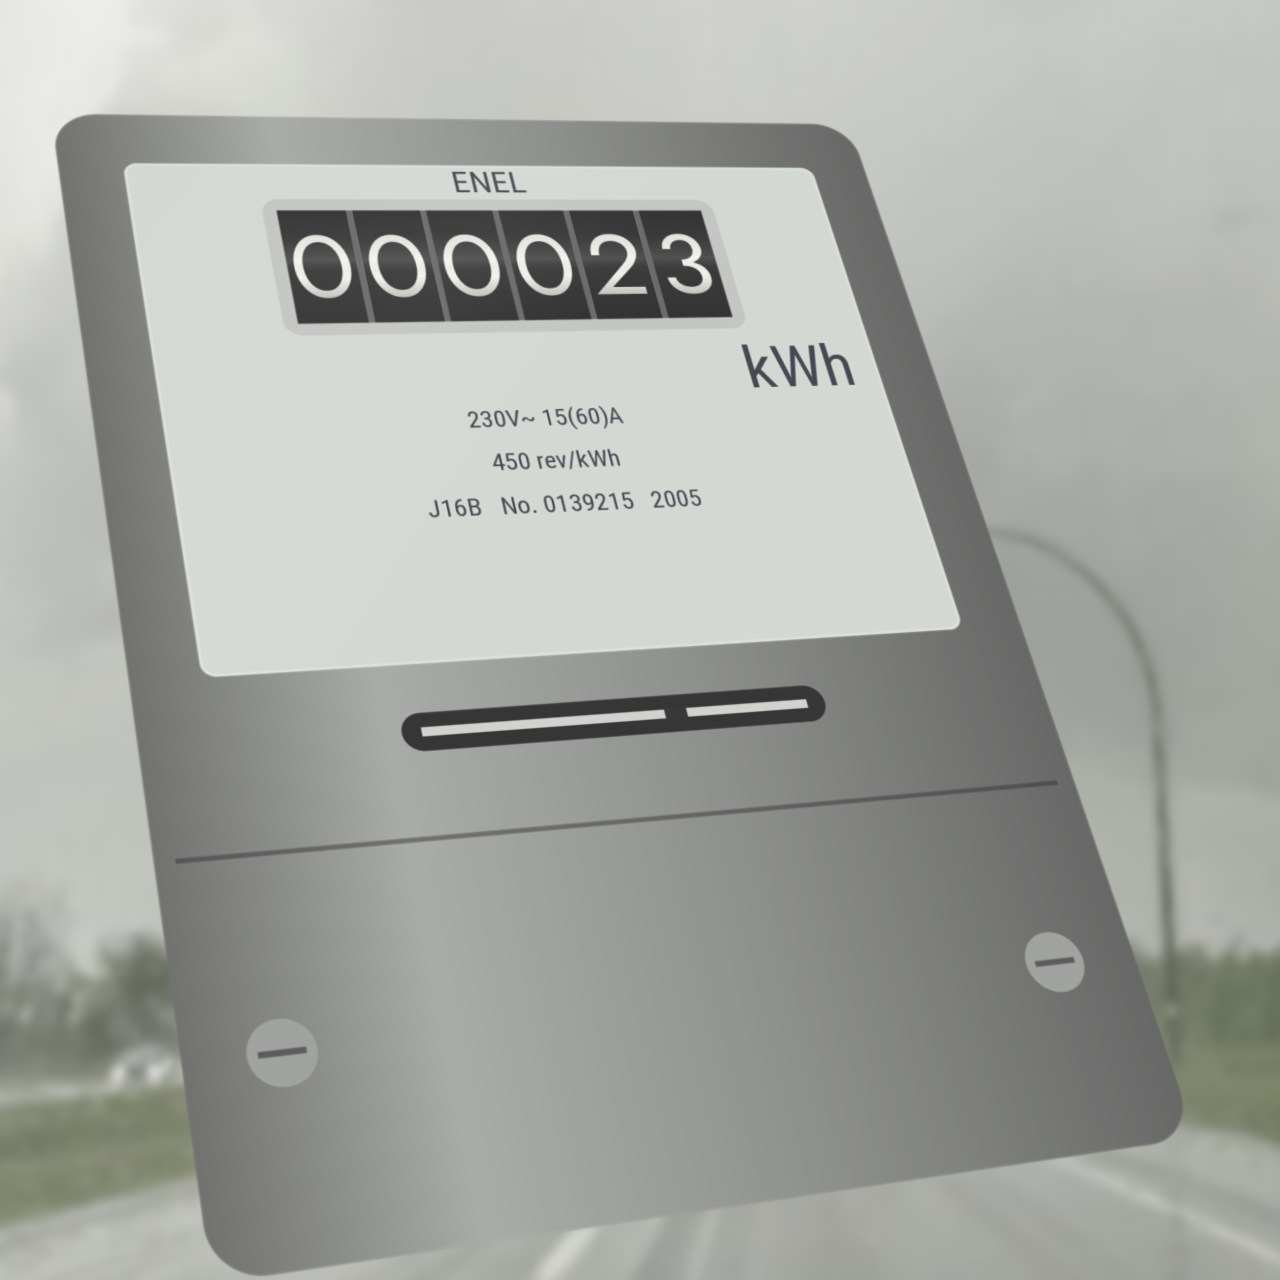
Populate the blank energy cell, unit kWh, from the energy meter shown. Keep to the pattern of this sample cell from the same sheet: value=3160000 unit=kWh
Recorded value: value=23 unit=kWh
